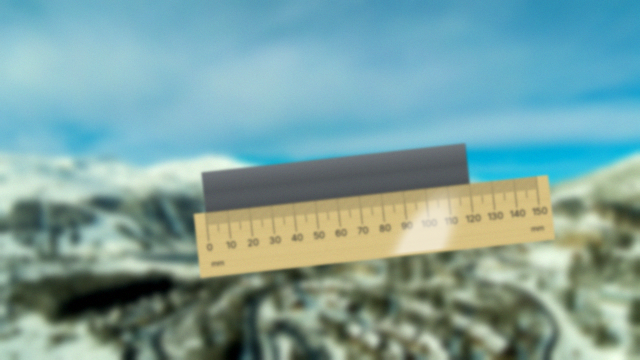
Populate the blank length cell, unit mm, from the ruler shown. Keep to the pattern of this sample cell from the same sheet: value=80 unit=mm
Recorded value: value=120 unit=mm
